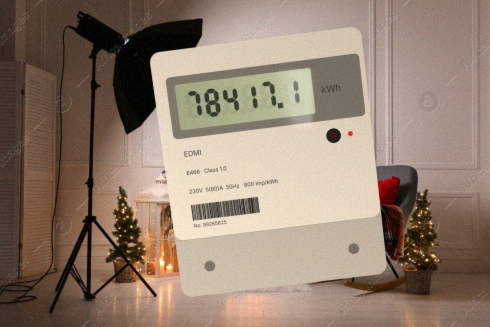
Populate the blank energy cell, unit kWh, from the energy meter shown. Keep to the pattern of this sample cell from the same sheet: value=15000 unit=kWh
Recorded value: value=78417.1 unit=kWh
